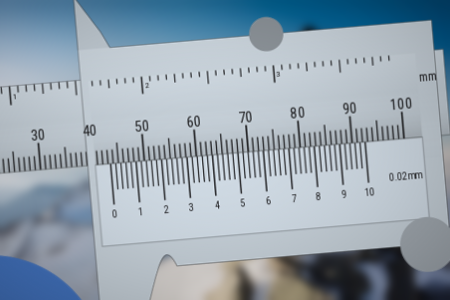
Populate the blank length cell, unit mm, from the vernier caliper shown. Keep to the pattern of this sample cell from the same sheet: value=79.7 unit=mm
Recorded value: value=43.5 unit=mm
